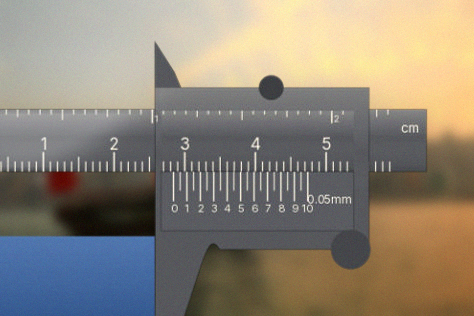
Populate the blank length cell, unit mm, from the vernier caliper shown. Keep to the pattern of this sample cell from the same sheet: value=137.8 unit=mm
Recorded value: value=28.4 unit=mm
